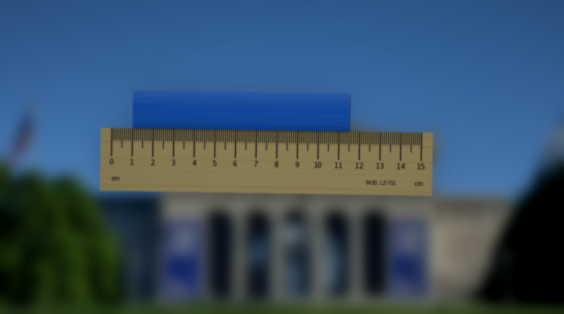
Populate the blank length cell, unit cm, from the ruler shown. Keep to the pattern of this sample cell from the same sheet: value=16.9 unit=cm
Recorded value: value=10.5 unit=cm
